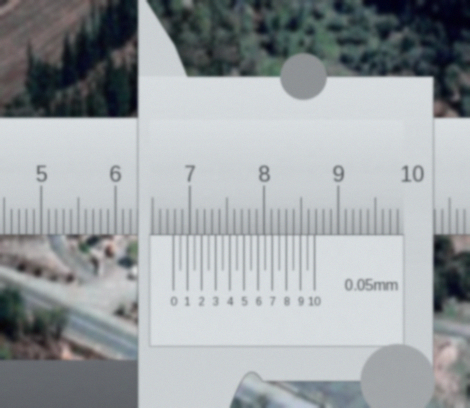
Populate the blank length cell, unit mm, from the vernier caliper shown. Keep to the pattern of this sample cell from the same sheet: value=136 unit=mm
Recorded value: value=67.8 unit=mm
